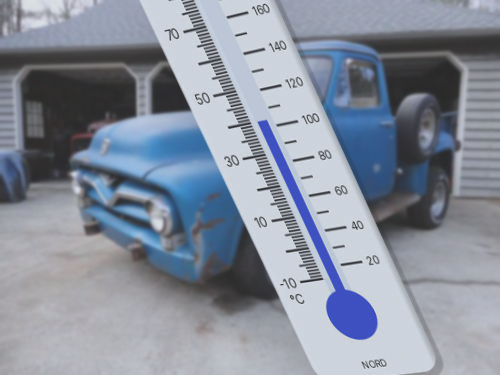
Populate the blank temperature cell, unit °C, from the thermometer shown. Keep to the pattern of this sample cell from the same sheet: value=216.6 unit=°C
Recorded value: value=40 unit=°C
